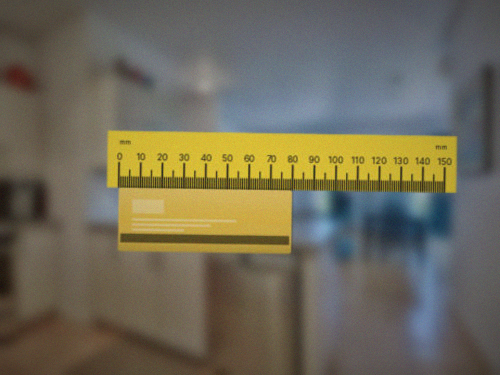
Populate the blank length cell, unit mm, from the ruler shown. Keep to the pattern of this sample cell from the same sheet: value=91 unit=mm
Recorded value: value=80 unit=mm
